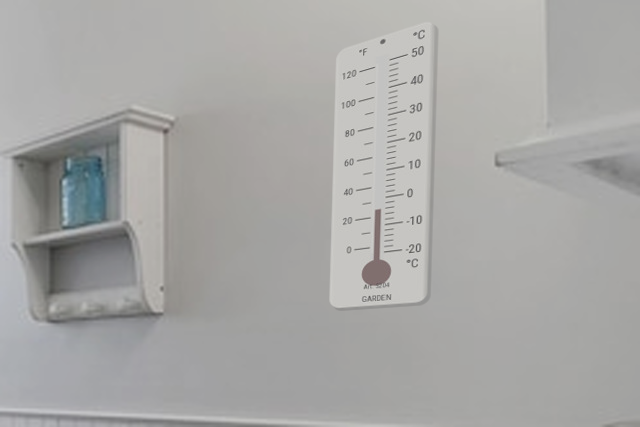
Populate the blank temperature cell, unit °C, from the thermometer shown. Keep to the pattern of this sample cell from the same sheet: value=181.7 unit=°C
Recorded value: value=-4 unit=°C
